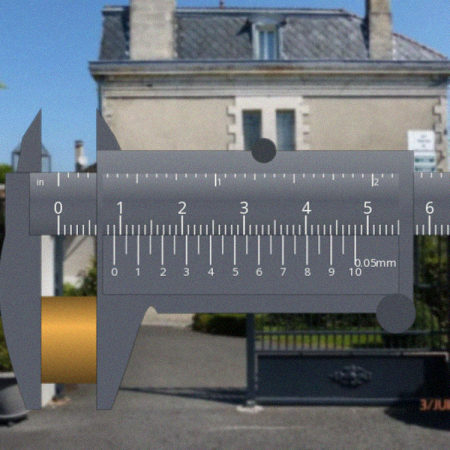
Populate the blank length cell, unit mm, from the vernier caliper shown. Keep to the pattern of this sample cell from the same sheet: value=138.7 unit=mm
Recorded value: value=9.0 unit=mm
